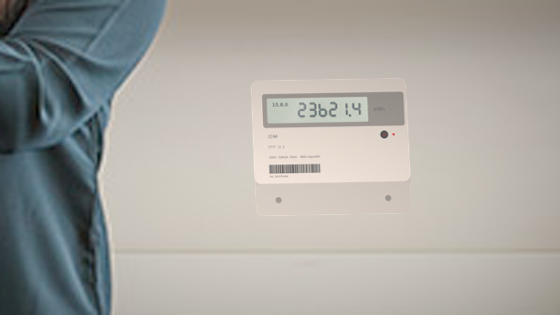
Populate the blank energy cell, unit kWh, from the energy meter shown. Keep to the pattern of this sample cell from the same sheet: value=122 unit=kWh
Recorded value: value=23621.4 unit=kWh
